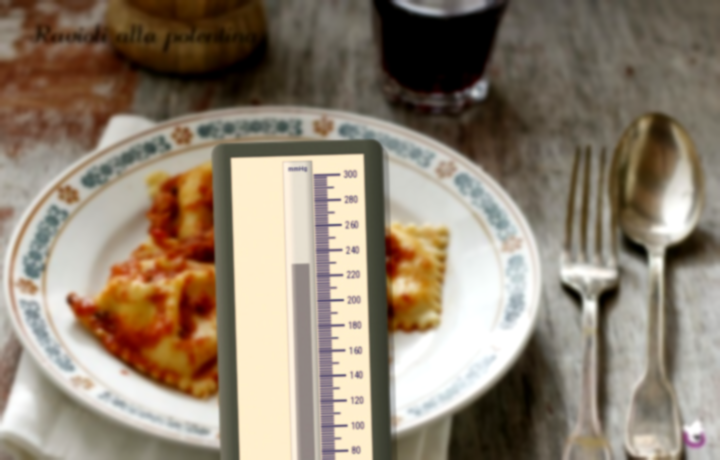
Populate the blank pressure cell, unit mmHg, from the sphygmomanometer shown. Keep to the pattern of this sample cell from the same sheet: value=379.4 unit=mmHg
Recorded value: value=230 unit=mmHg
